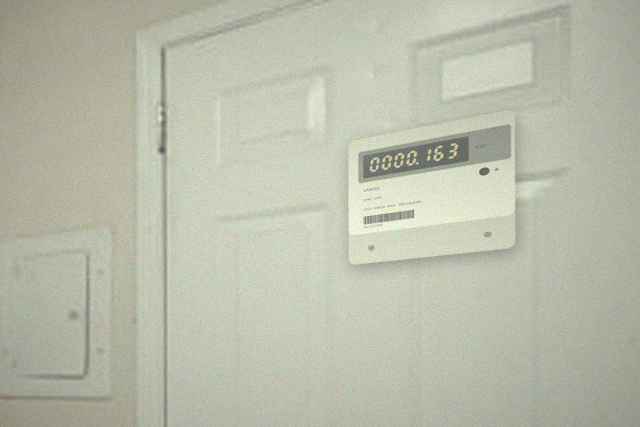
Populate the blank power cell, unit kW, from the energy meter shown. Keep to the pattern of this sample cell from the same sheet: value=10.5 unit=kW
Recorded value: value=0.163 unit=kW
